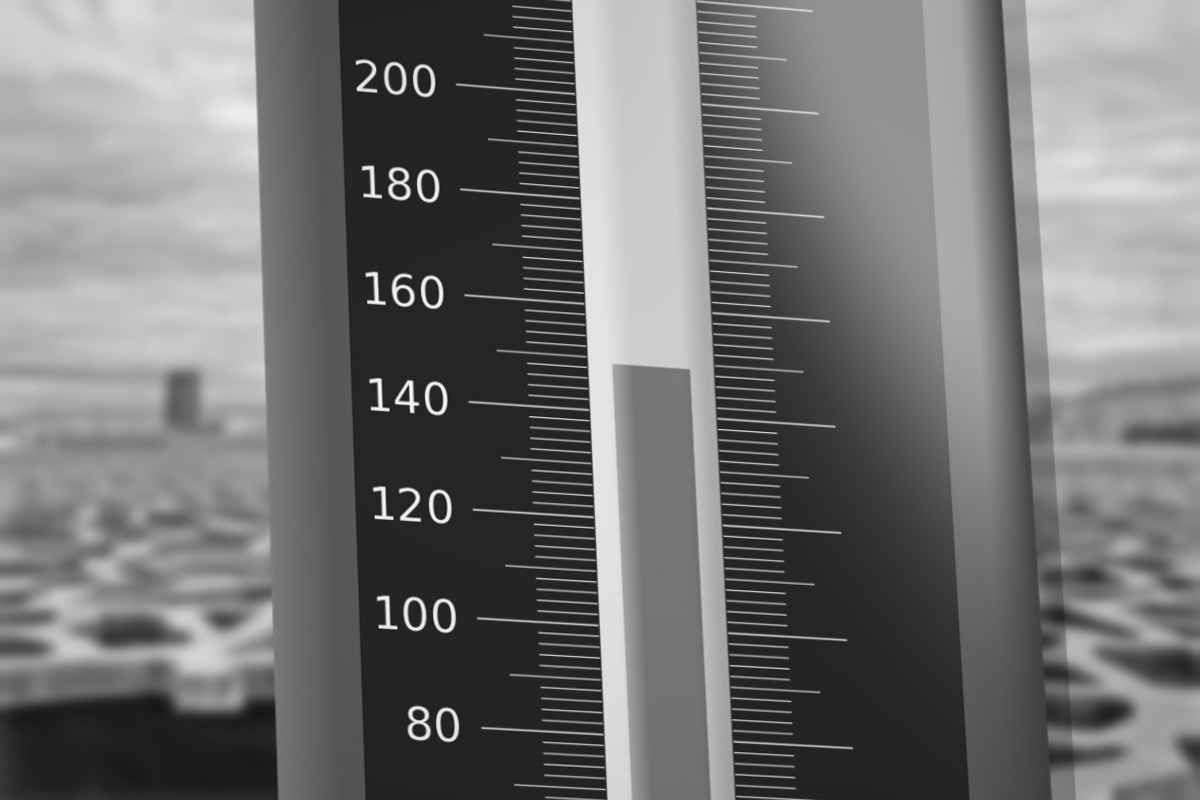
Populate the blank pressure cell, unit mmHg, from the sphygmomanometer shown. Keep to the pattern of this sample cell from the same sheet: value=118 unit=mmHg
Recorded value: value=149 unit=mmHg
